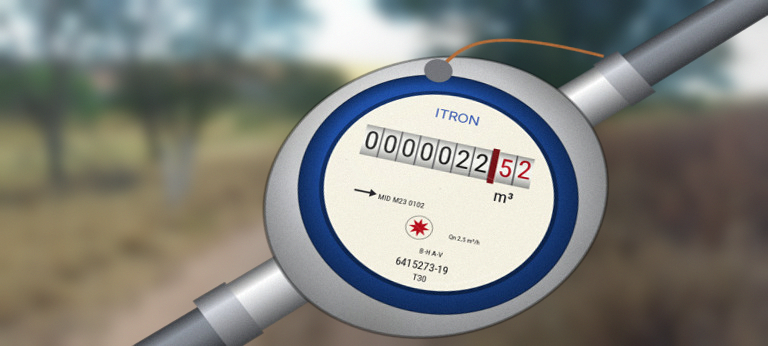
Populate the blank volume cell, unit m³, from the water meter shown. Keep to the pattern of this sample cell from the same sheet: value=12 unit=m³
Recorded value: value=22.52 unit=m³
